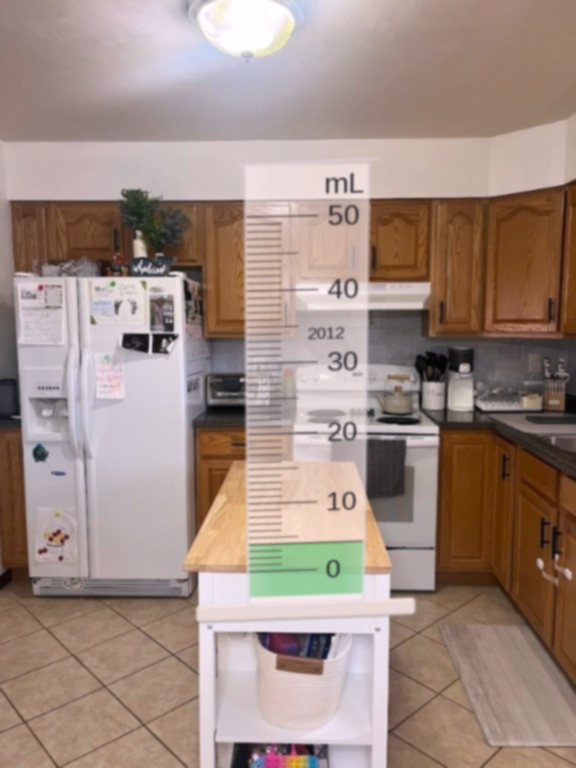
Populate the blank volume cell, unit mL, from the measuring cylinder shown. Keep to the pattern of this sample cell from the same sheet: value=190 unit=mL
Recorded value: value=4 unit=mL
